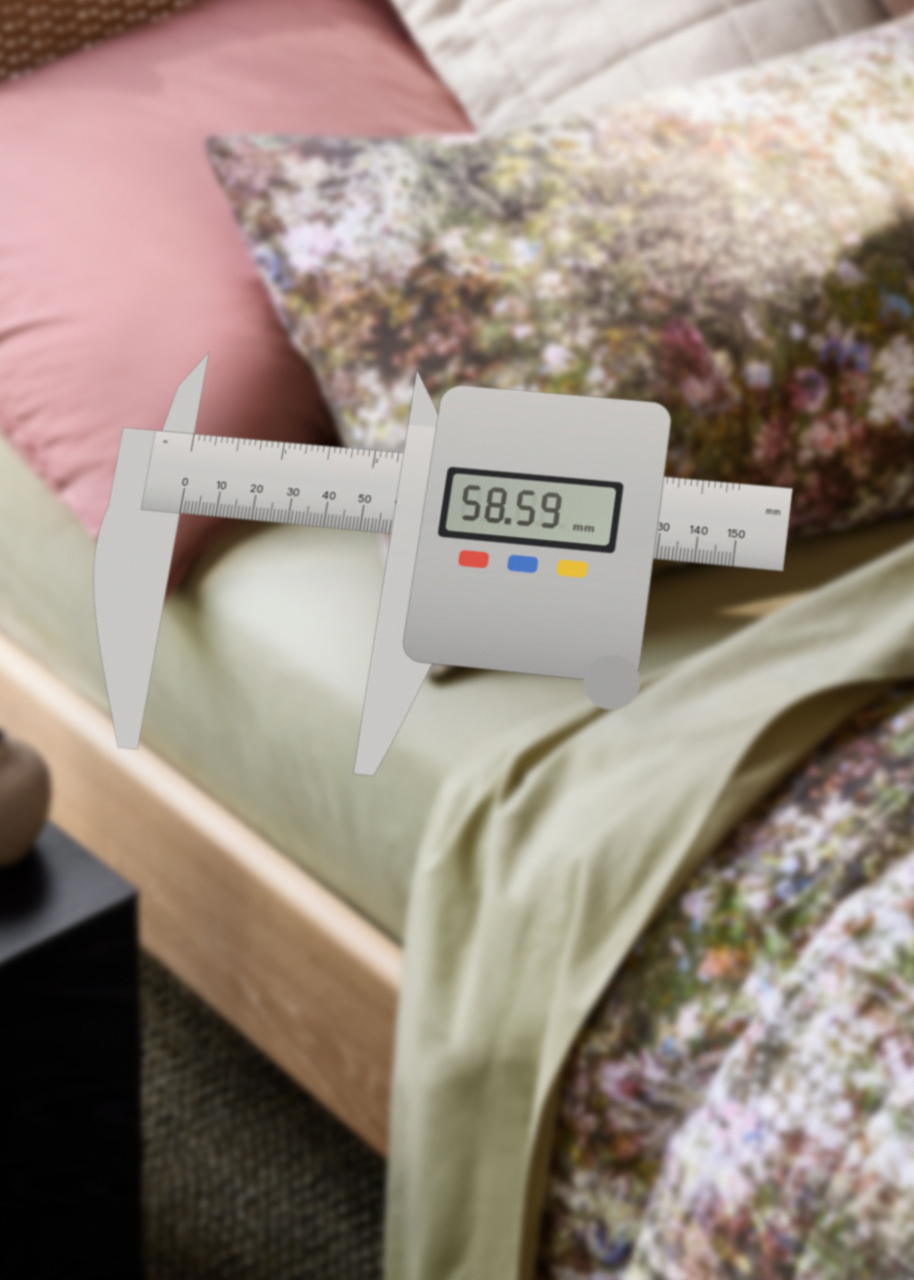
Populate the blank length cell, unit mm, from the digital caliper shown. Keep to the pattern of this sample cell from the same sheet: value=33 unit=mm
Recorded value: value=58.59 unit=mm
